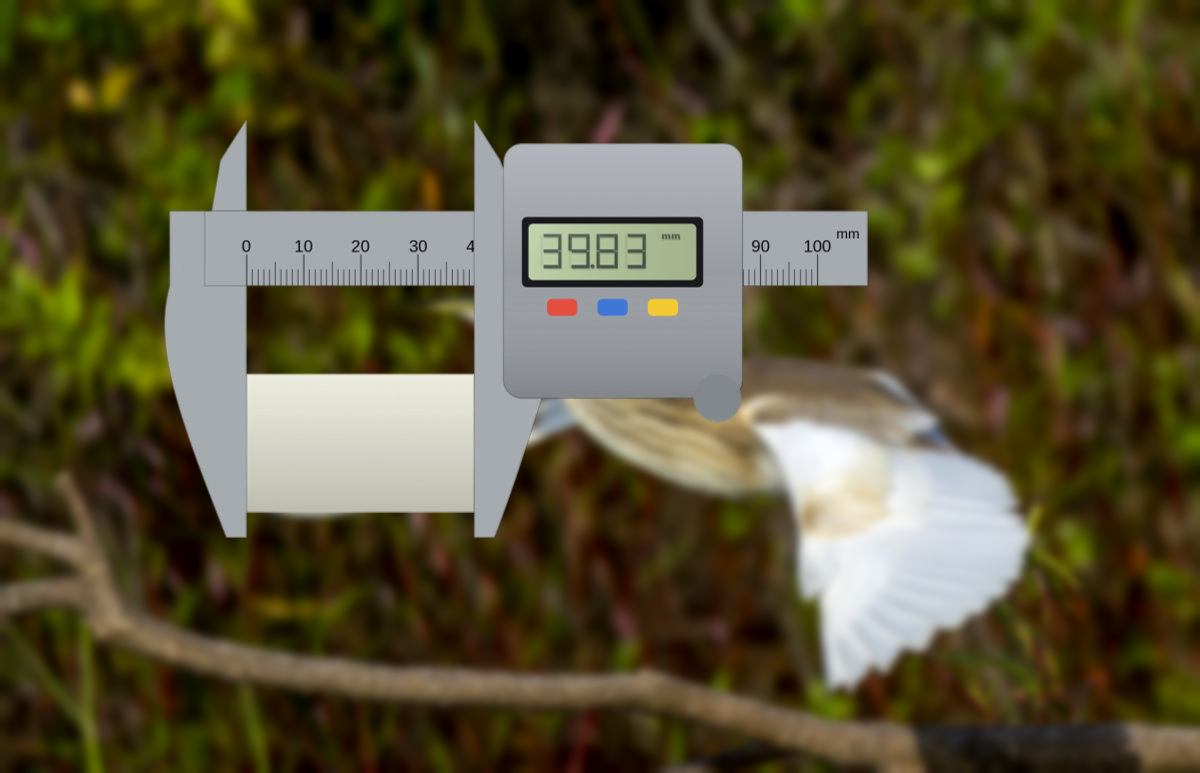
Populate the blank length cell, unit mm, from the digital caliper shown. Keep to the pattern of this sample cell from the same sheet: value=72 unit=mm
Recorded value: value=39.83 unit=mm
